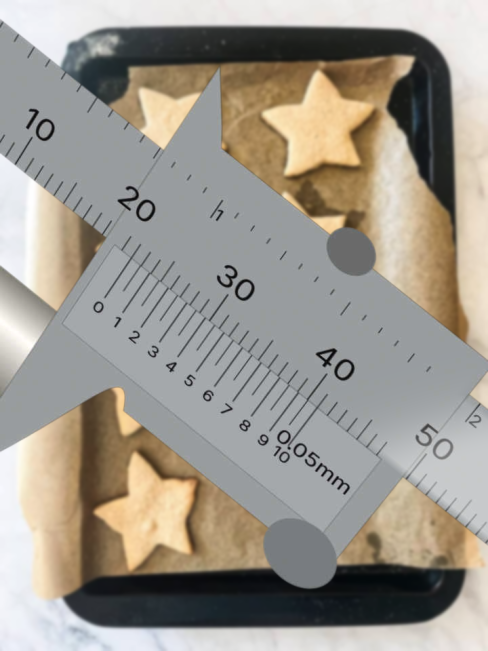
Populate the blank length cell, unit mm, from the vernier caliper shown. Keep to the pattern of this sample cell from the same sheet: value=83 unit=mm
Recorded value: value=22.0 unit=mm
